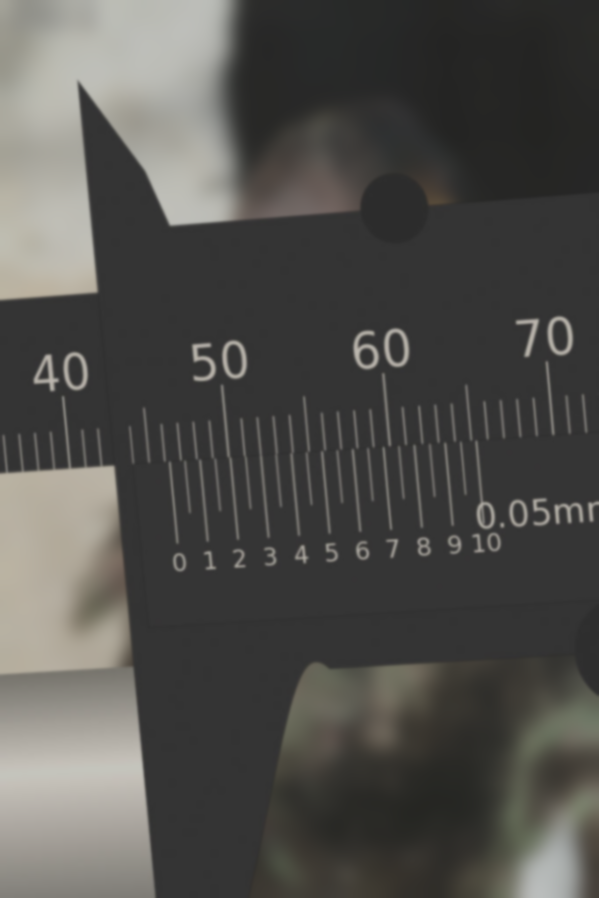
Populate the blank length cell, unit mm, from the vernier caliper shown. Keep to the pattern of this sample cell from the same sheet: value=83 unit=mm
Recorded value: value=46.3 unit=mm
